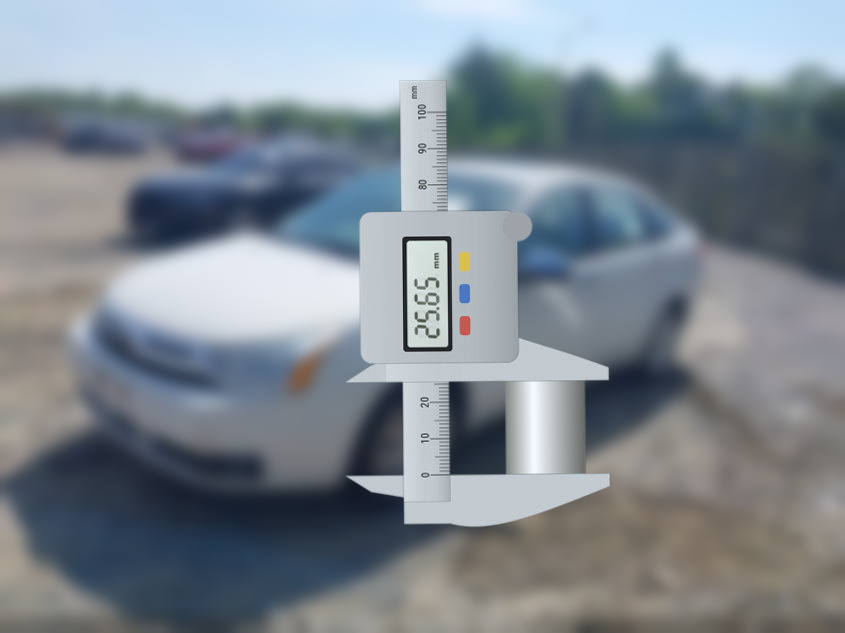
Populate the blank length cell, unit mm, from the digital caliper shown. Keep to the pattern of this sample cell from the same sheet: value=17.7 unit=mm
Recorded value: value=25.65 unit=mm
